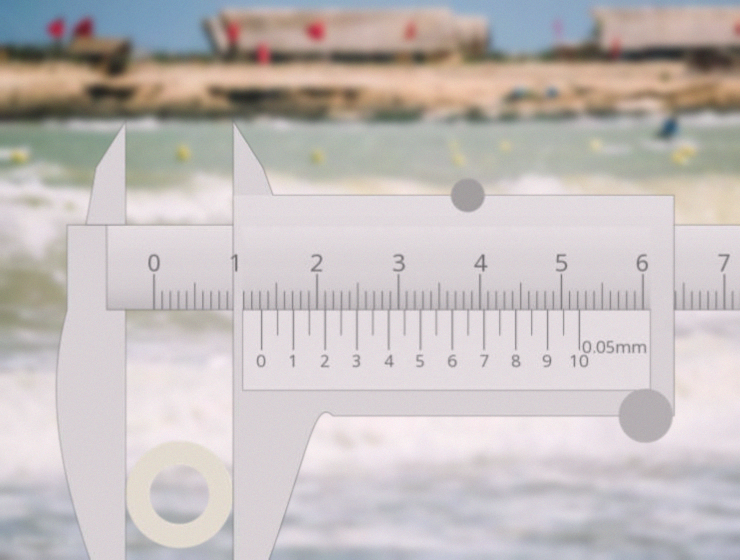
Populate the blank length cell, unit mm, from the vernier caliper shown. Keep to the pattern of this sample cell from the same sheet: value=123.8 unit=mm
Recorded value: value=13.2 unit=mm
